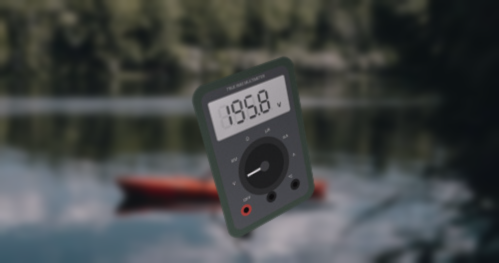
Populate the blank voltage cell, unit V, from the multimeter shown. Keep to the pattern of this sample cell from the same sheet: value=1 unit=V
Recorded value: value=195.8 unit=V
